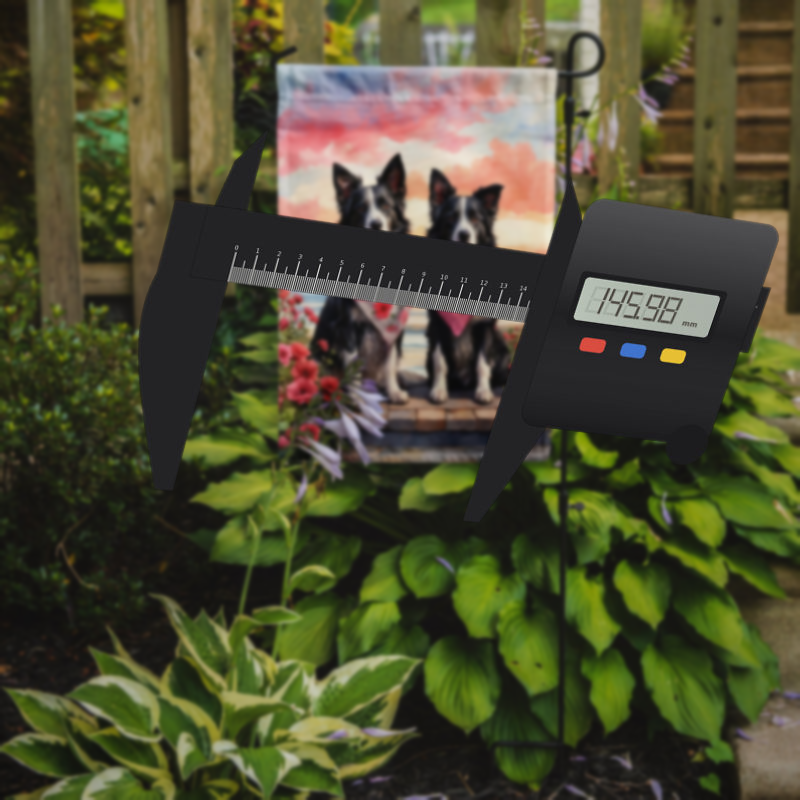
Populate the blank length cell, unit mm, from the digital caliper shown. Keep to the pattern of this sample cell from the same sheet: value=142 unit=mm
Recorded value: value=145.98 unit=mm
